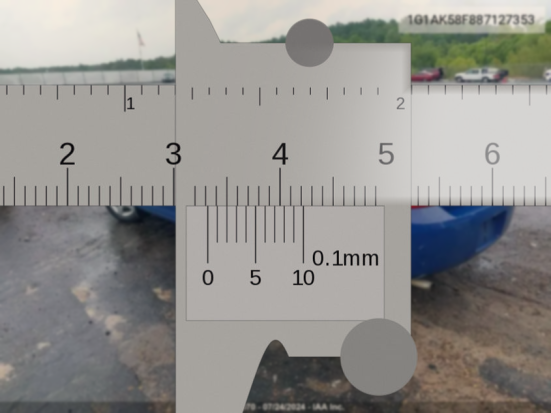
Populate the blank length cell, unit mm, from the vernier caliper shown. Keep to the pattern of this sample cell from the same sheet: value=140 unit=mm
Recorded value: value=33.2 unit=mm
